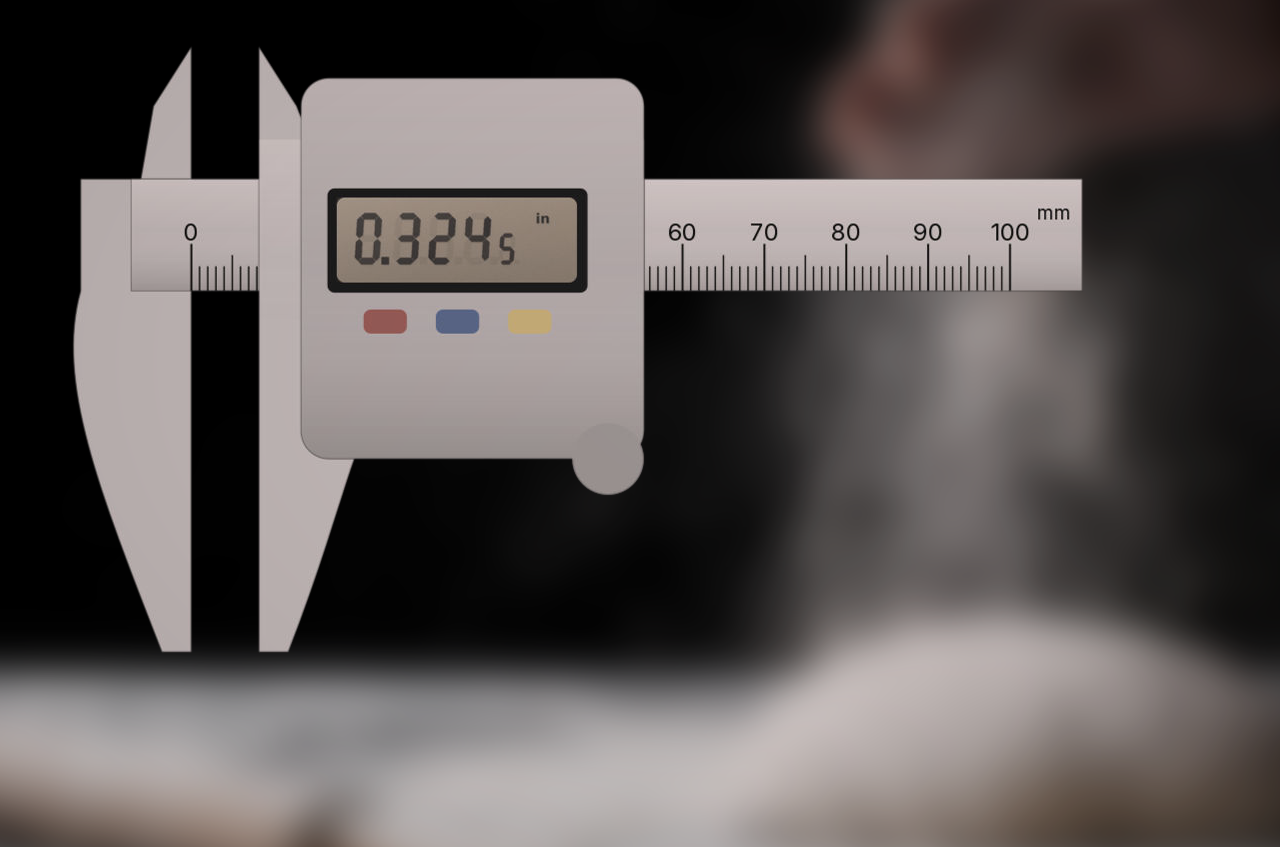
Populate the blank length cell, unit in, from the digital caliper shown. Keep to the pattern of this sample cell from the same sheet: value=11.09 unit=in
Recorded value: value=0.3245 unit=in
